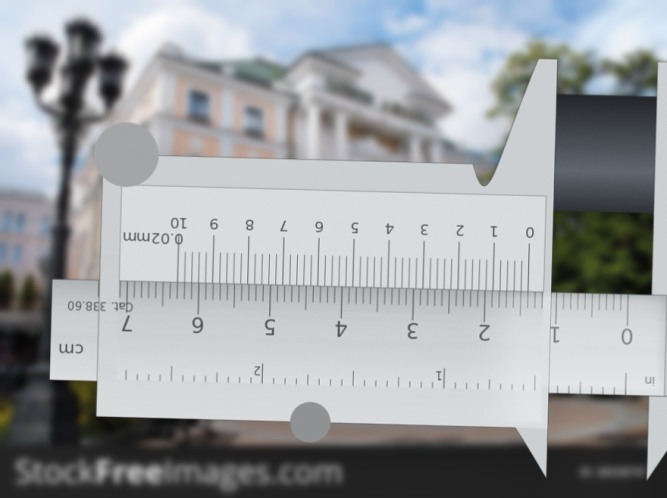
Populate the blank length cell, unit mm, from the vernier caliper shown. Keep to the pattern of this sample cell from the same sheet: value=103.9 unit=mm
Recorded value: value=14.0 unit=mm
